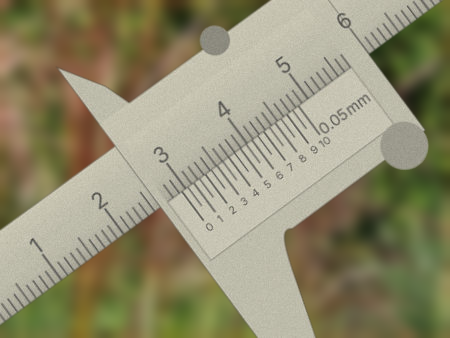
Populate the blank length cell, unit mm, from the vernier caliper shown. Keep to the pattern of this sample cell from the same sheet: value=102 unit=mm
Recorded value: value=29.4 unit=mm
